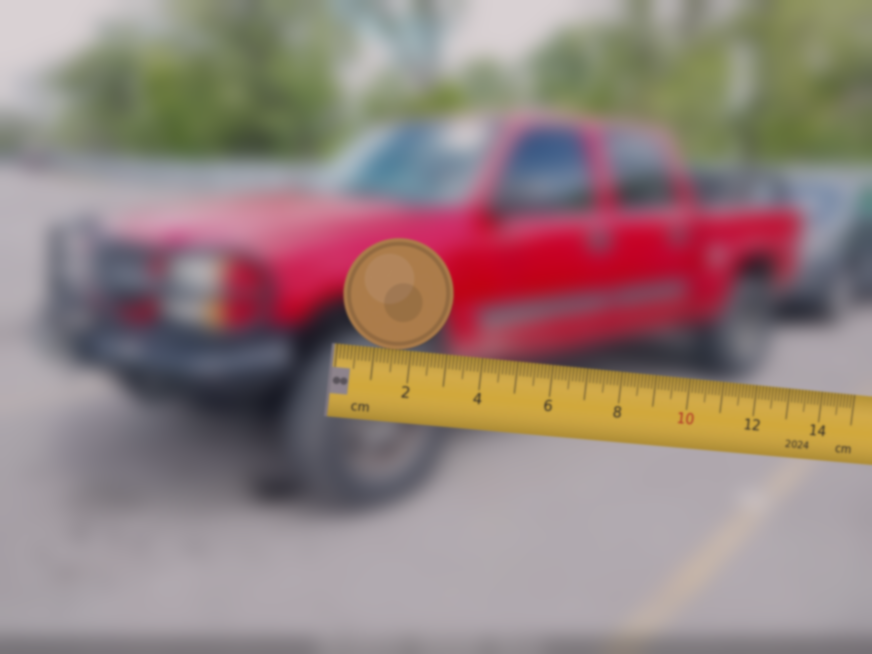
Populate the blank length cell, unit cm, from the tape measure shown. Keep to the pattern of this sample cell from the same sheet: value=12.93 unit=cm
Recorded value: value=3 unit=cm
